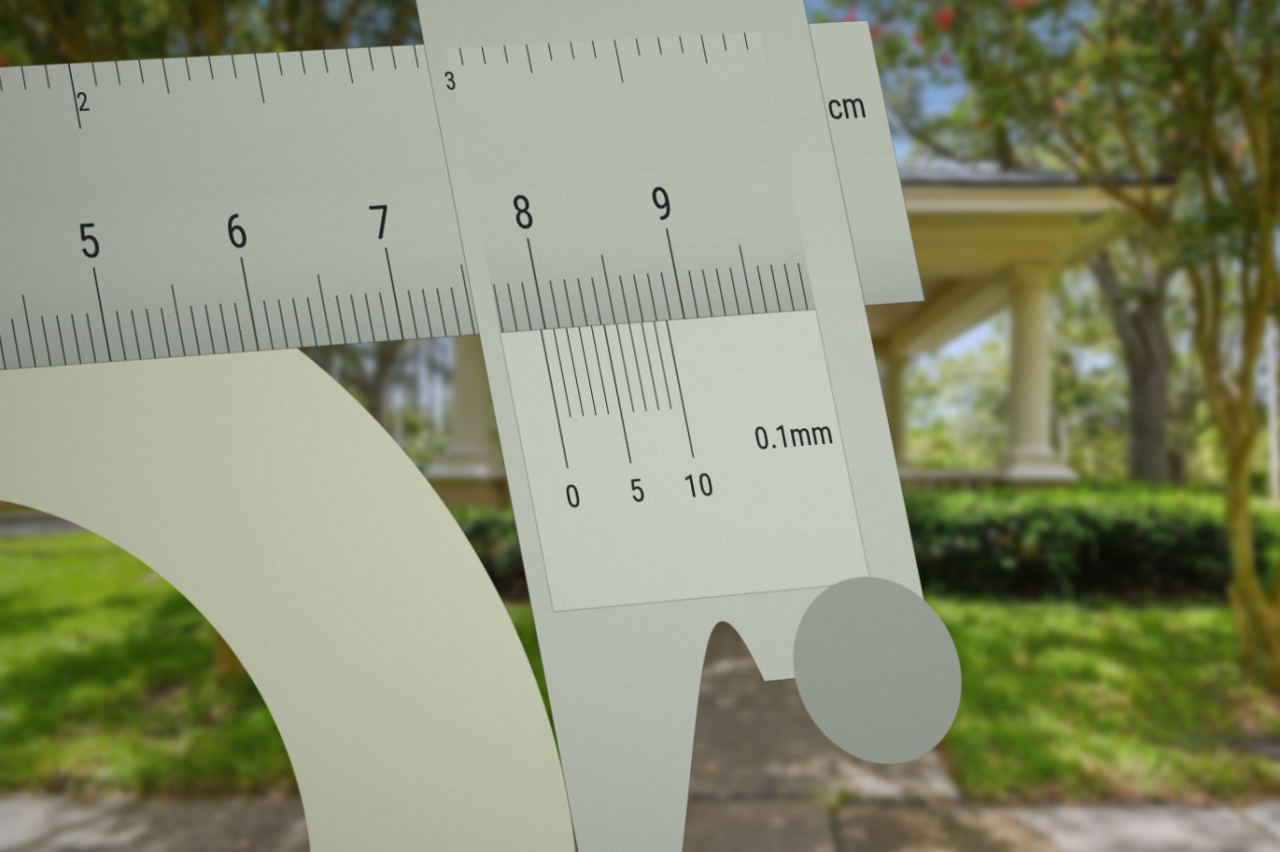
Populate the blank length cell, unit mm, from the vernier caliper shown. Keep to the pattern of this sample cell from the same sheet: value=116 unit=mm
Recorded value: value=79.7 unit=mm
